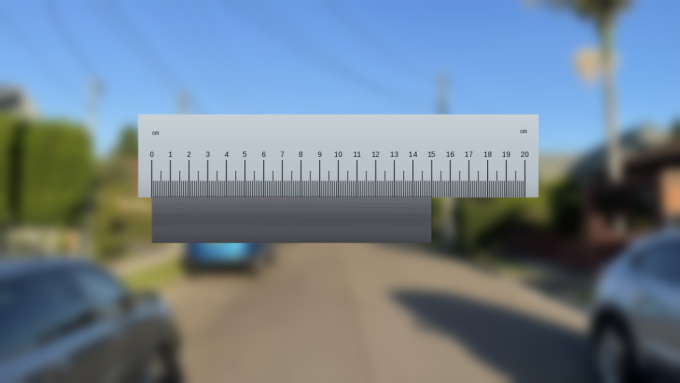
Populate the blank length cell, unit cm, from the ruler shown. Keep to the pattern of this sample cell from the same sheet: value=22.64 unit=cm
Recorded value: value=15 unit=cm
